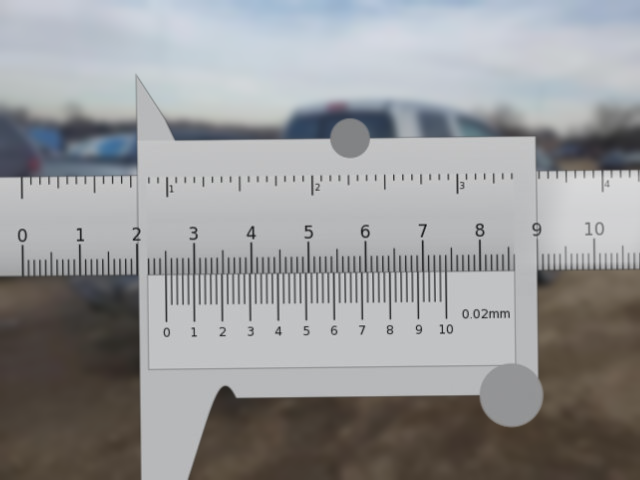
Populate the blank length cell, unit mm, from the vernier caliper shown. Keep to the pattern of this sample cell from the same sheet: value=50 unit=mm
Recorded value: value=25.0 unit=mm
